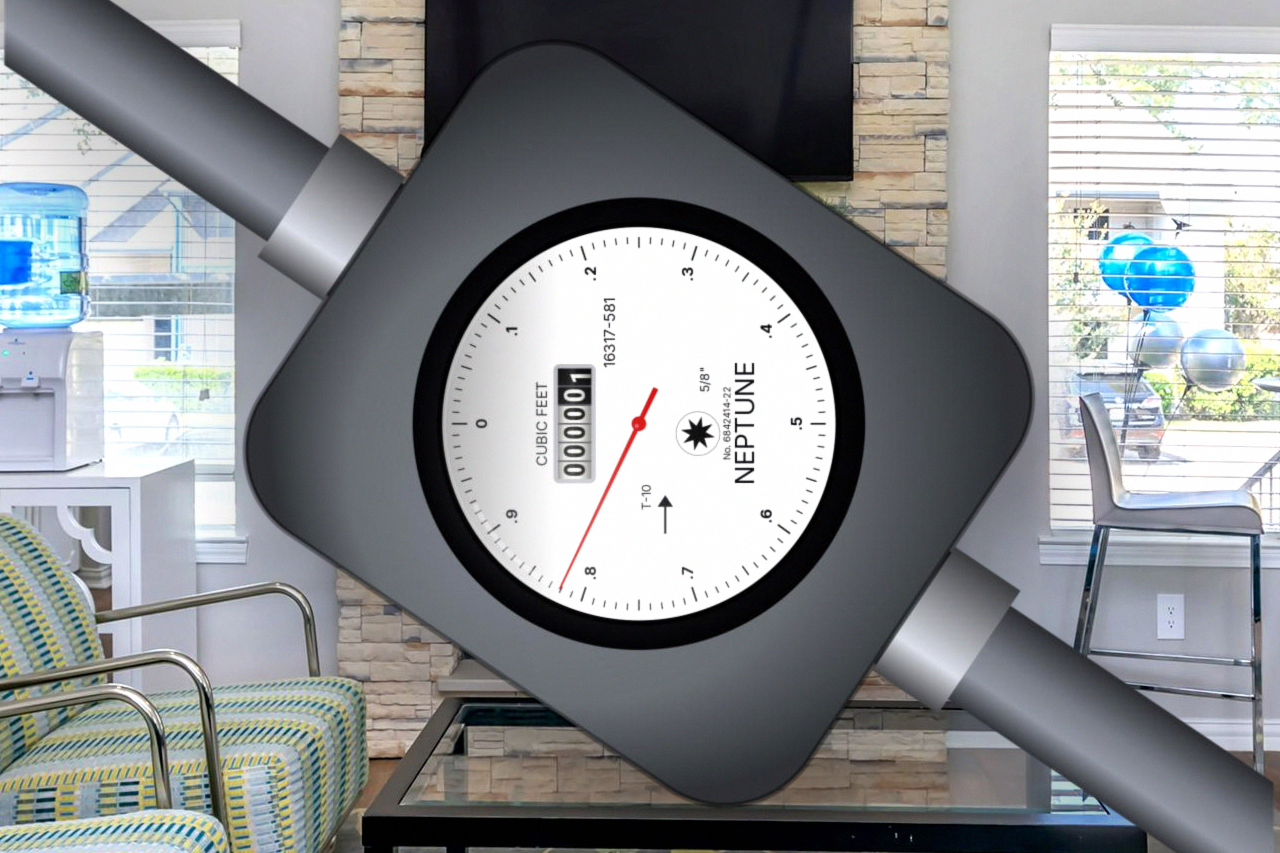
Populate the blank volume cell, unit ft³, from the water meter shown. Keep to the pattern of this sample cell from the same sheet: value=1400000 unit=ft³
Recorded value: value=0.82 unit=ft³
